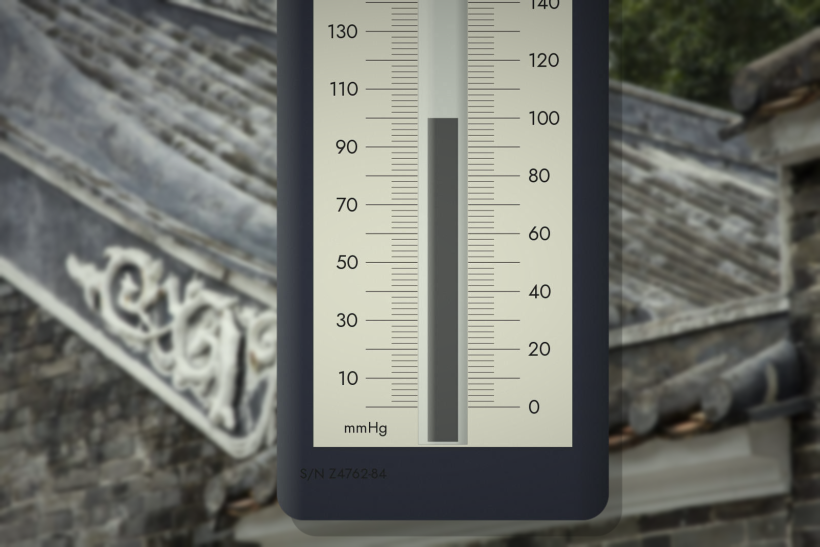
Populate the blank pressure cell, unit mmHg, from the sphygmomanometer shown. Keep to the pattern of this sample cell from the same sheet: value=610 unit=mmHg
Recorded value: value=100 unit=mmHg
